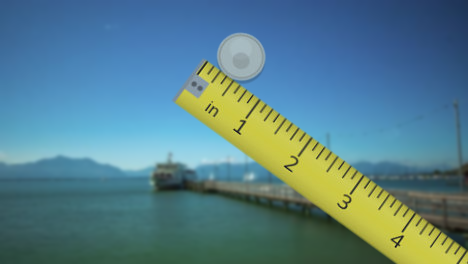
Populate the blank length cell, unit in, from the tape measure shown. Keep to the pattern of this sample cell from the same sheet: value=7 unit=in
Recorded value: value=0.75 unit=in
